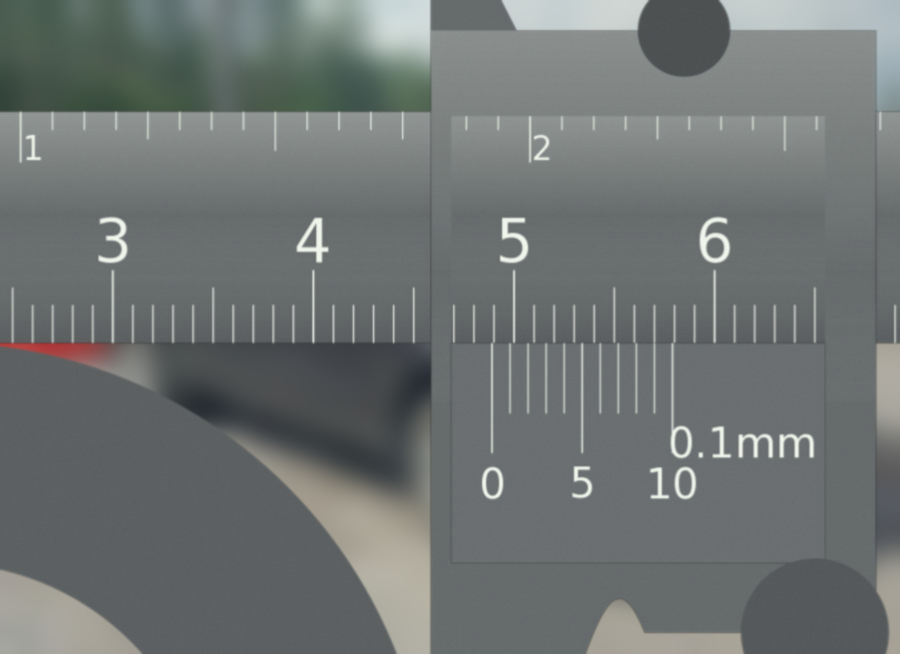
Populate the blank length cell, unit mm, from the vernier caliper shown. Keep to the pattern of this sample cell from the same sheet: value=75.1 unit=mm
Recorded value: value=48.9 unit=mm
